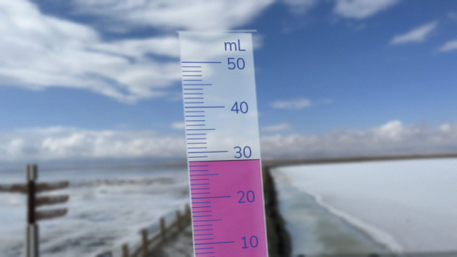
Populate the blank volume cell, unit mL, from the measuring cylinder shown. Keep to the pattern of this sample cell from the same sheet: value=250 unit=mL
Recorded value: value=28 unit=mL
